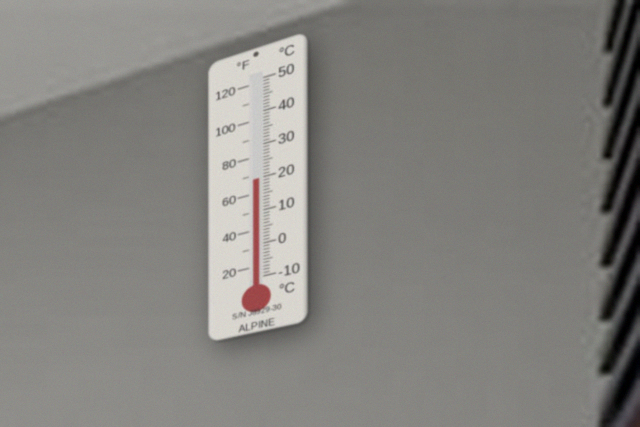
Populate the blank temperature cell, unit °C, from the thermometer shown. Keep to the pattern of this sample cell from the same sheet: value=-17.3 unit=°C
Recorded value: value=20 unit=°C
